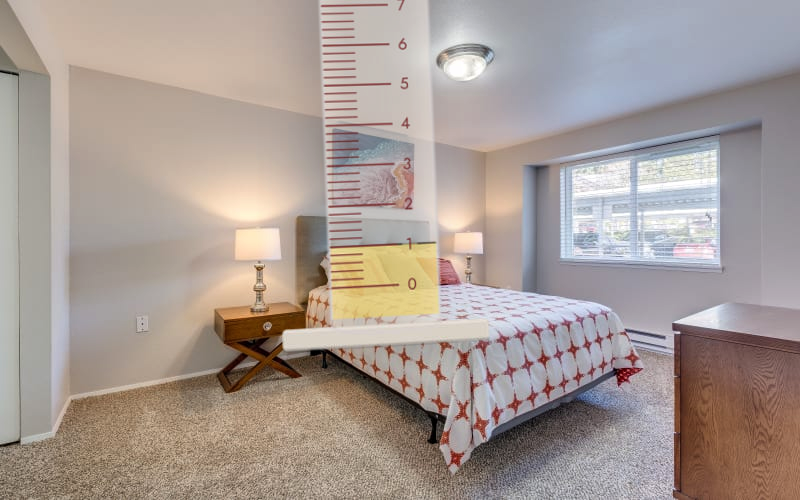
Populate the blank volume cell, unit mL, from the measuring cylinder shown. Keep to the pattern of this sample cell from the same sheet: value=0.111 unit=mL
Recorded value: value=1 unit=mL
